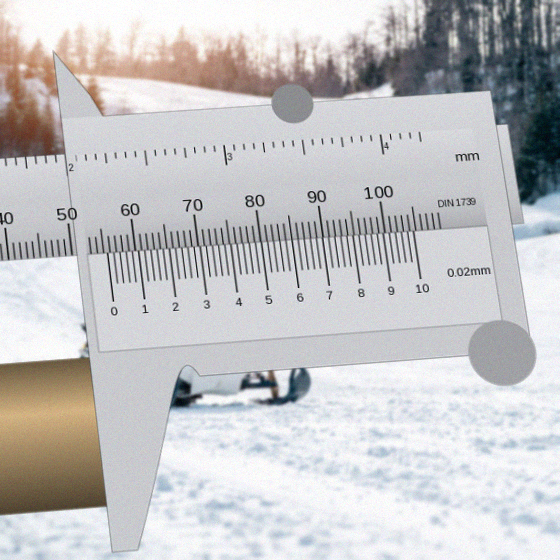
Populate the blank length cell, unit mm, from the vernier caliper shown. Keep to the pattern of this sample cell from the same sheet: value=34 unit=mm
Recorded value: value=55.6 unit=mm
